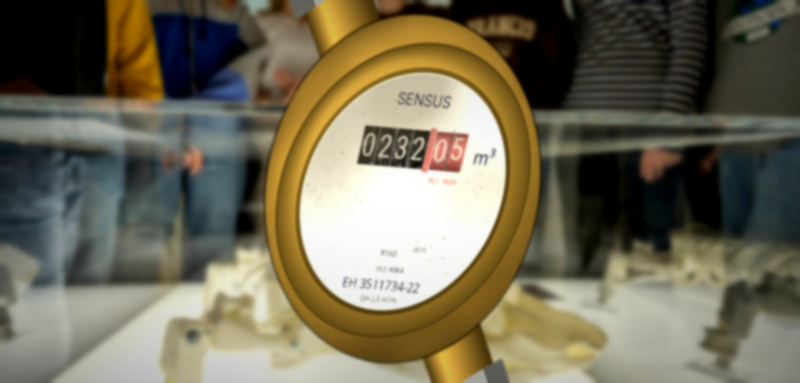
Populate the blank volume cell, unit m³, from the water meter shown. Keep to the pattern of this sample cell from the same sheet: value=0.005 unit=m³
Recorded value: value=232.05 unit=m³
